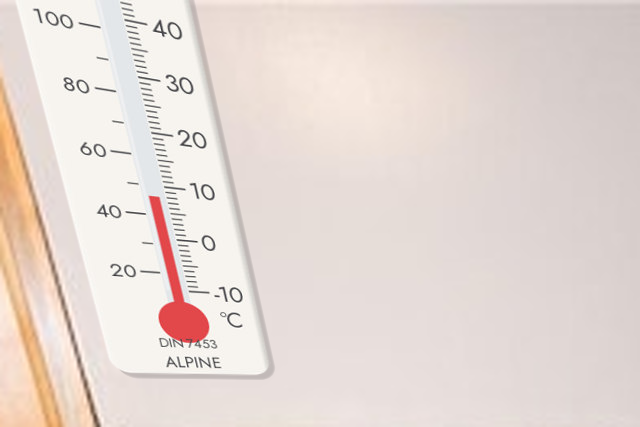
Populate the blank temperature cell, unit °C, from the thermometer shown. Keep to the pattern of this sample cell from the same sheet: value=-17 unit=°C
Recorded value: value=8 unit=°C
